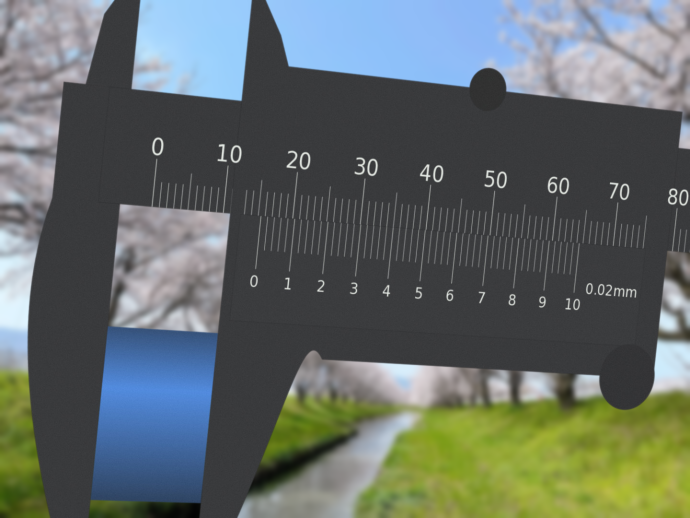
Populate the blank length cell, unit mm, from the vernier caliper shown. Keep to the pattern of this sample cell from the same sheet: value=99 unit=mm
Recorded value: value=15.4 unit=mm
